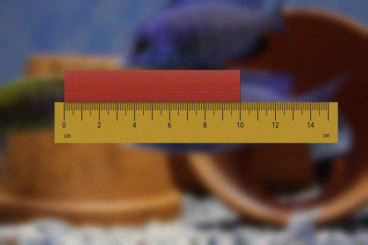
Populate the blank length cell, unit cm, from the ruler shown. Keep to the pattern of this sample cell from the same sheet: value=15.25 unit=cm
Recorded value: value=10 unit=cm
